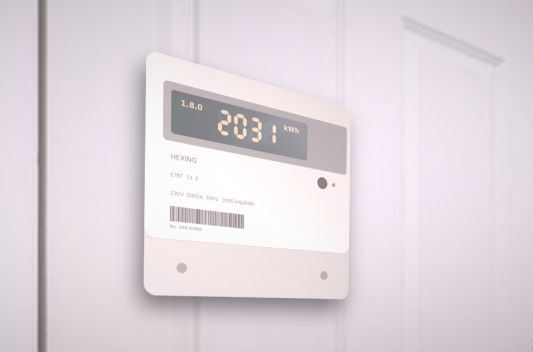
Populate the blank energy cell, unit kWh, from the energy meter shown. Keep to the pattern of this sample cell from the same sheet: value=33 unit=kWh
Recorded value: value=2031 unit=kWh
